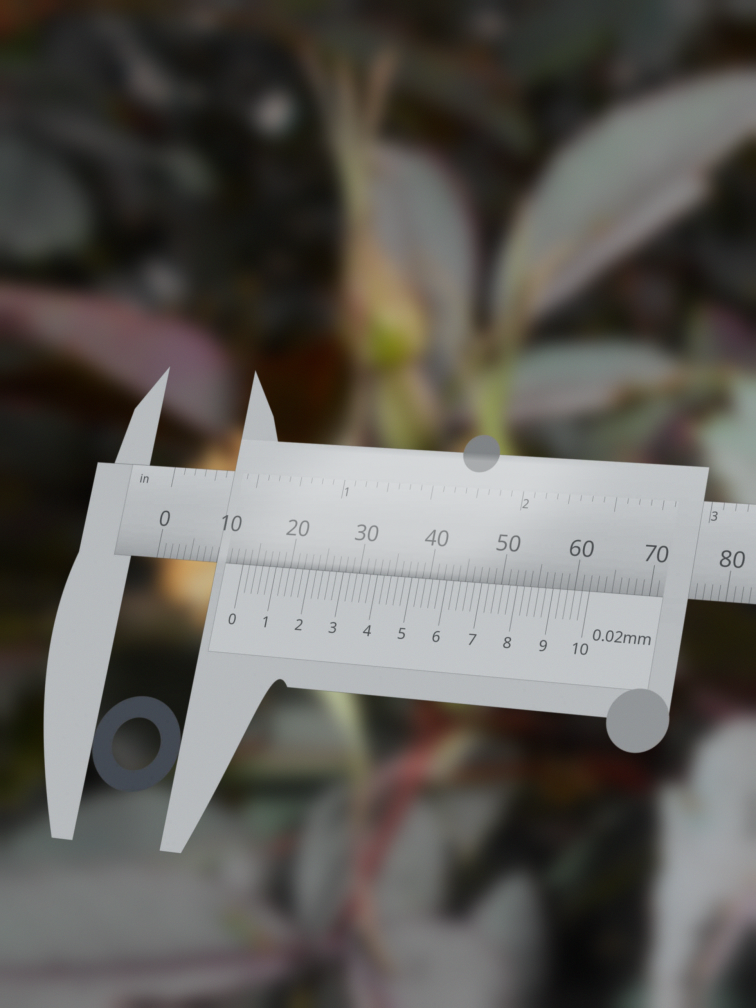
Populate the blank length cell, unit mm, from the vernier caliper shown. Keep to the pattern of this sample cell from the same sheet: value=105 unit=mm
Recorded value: value=13.0 unit=mm
